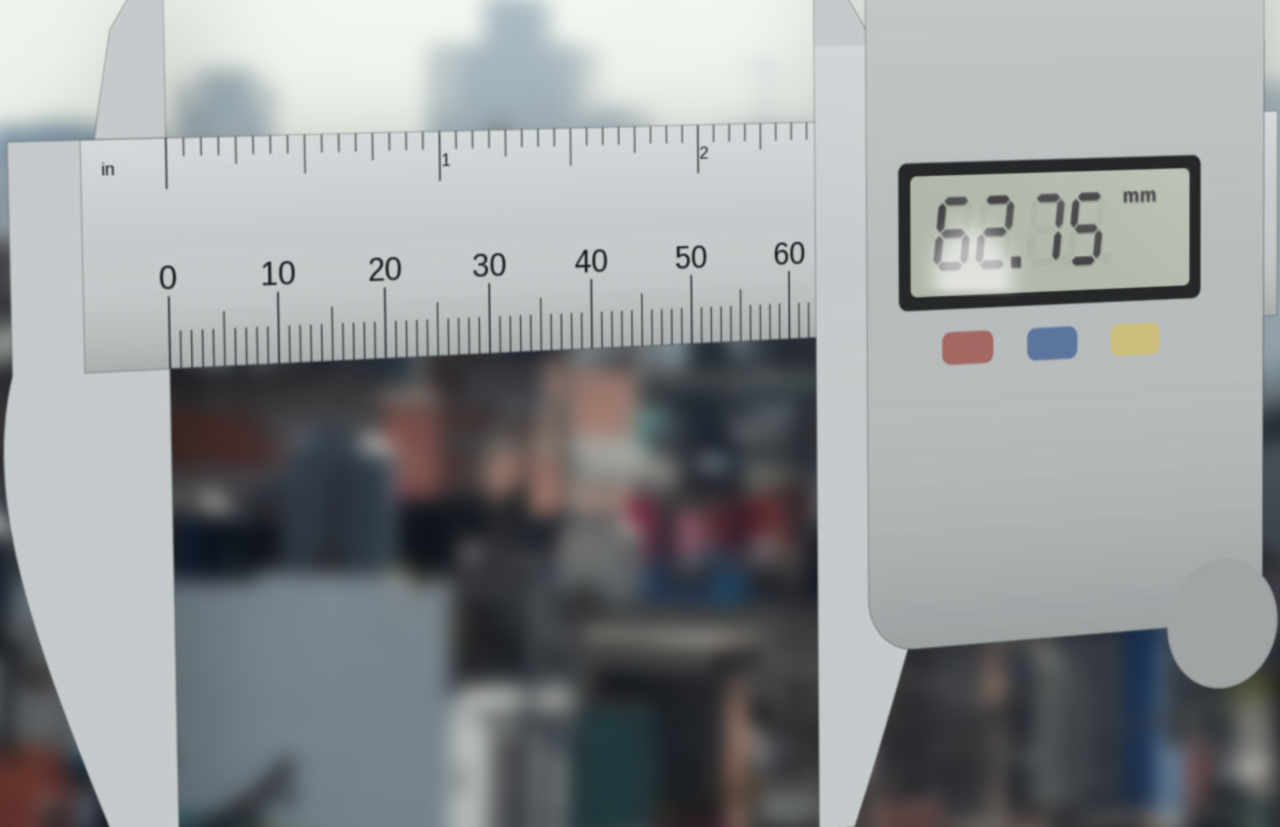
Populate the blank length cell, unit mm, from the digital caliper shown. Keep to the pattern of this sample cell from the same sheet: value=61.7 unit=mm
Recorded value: value=62.75 unit=mm
